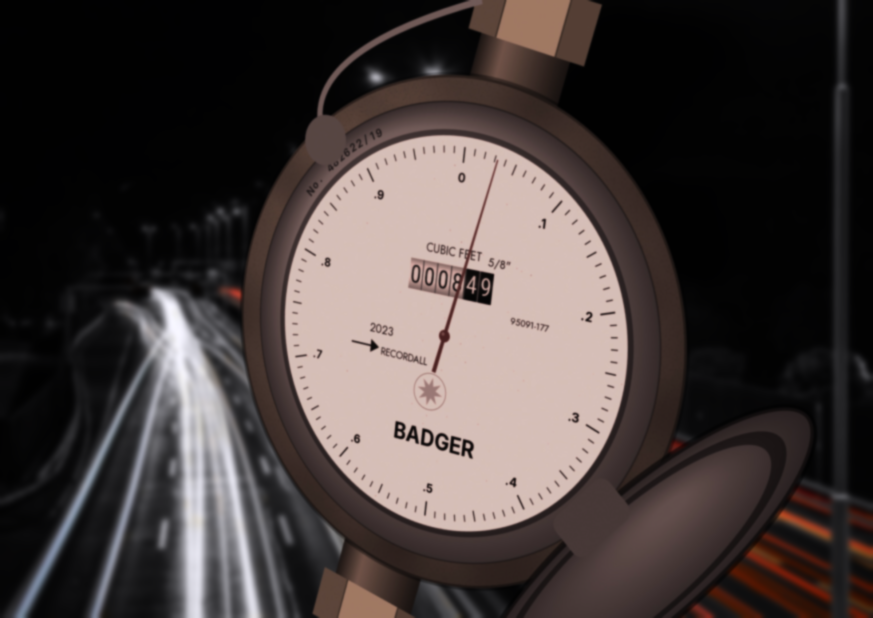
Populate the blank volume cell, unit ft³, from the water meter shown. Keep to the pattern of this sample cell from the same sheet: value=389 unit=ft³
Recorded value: value=849.03 unit=ft³
